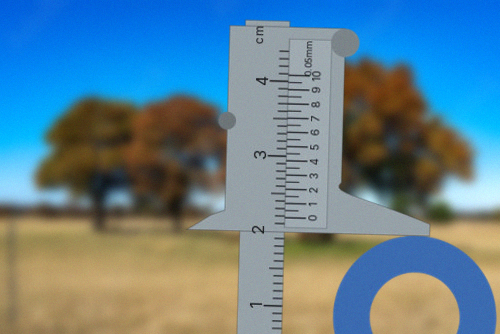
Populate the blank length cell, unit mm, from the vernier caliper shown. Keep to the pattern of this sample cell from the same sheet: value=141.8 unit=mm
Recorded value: value=21.8 unit=mm
